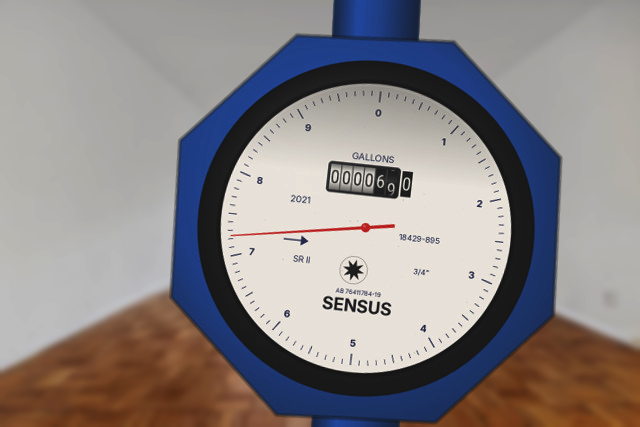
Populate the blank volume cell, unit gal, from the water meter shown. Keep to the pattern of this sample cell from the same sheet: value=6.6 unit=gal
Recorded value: value=687.2 unit=gal
